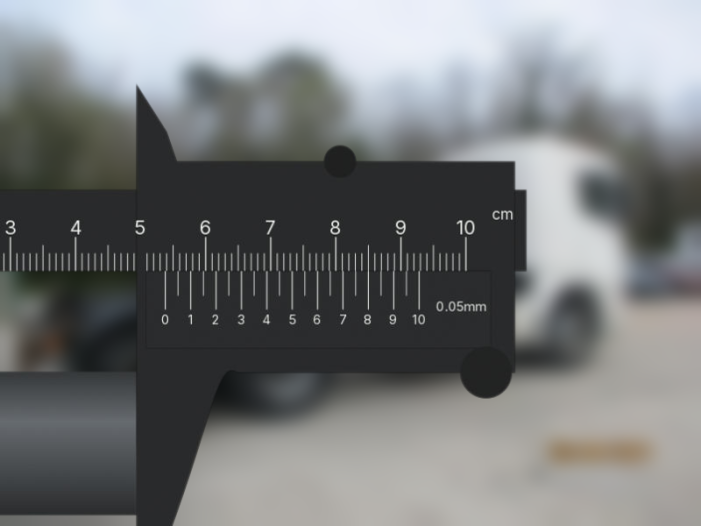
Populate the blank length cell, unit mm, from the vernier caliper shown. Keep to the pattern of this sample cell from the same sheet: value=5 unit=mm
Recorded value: value=53.8 unit=mm
